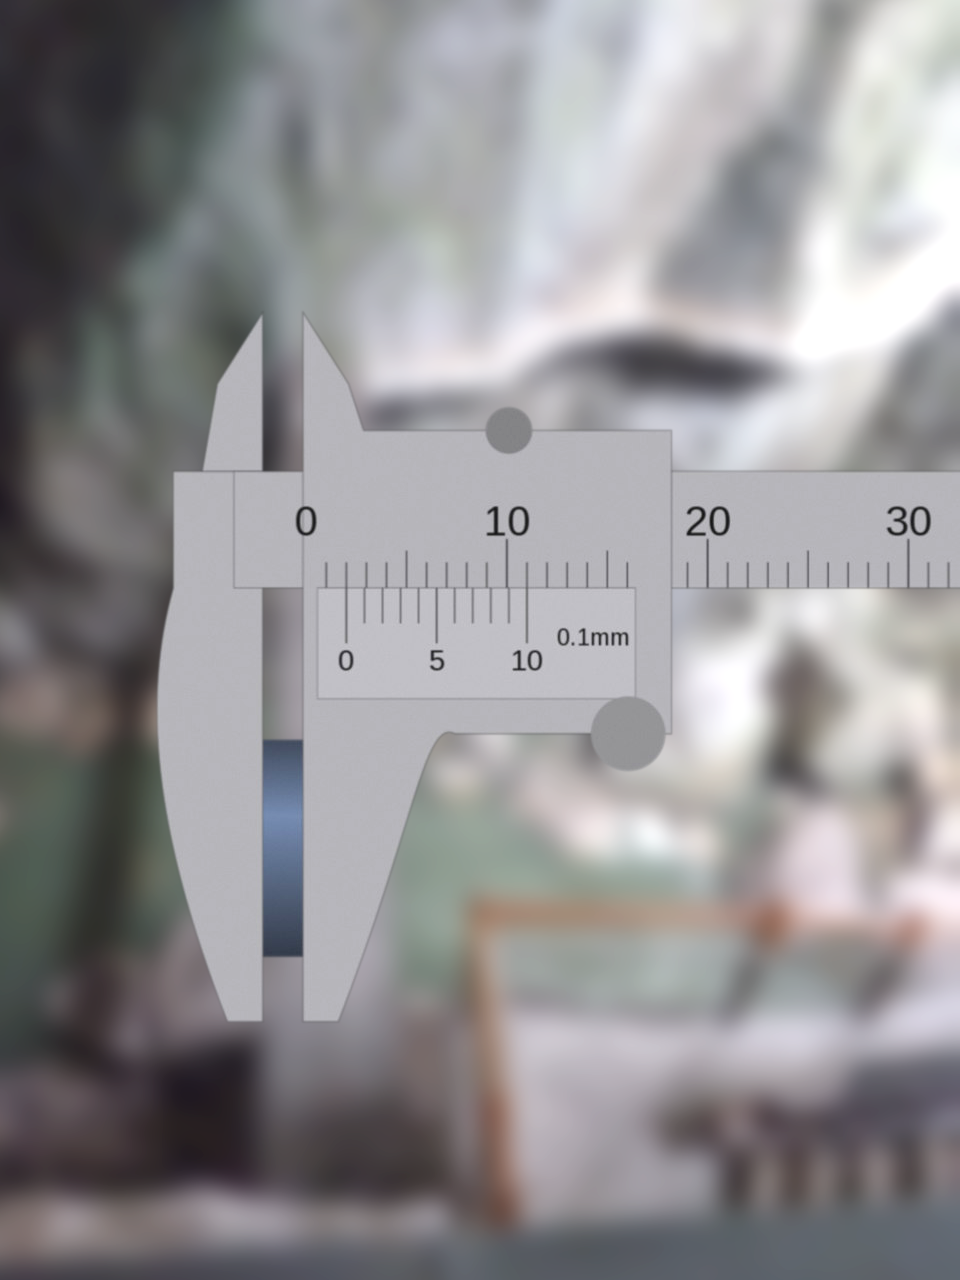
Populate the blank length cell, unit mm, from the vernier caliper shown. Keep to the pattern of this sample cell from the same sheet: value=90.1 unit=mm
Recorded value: value=2.0 unit=mm
